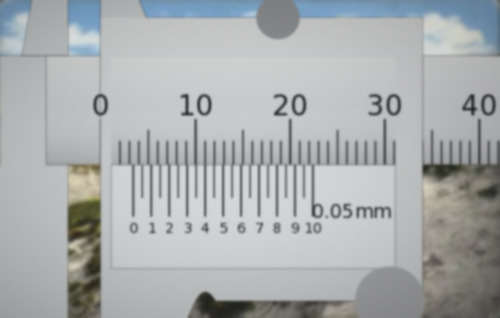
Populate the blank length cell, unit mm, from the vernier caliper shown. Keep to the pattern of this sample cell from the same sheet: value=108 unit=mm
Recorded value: value=3.4 unit=mm
